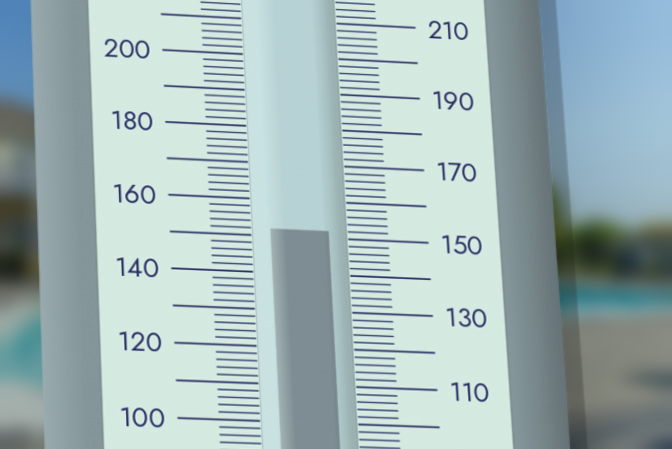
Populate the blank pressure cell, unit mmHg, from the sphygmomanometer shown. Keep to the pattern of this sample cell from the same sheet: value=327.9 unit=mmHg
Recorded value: value=152 unit=mmHg
